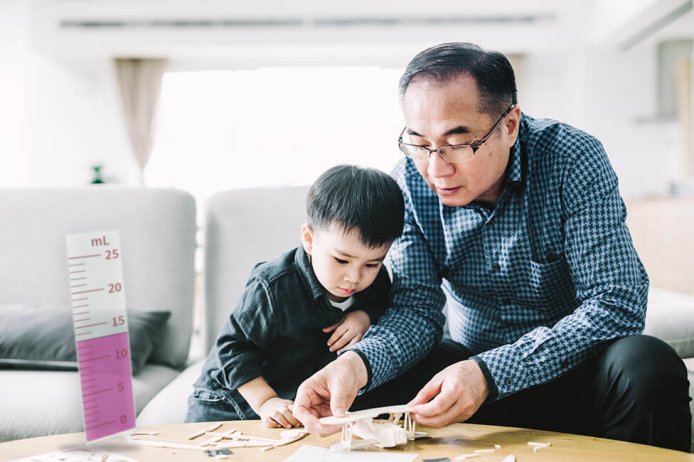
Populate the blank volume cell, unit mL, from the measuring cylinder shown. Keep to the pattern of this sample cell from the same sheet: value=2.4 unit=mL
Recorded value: value=13 unit=mL
